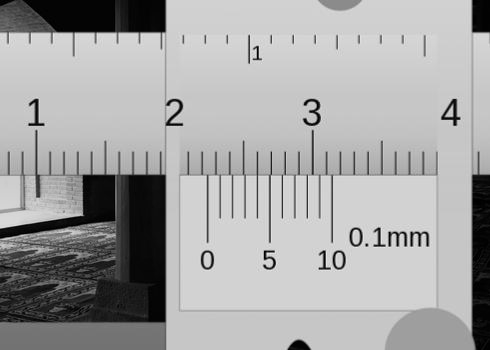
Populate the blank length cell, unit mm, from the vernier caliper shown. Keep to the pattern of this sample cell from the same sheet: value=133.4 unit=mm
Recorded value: value=22.4 unit=mm
